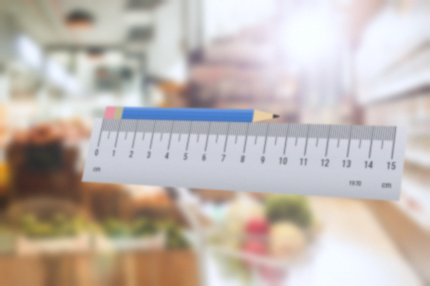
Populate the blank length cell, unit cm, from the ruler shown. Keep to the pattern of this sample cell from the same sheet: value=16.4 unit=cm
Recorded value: value=9.5 unit=cm
